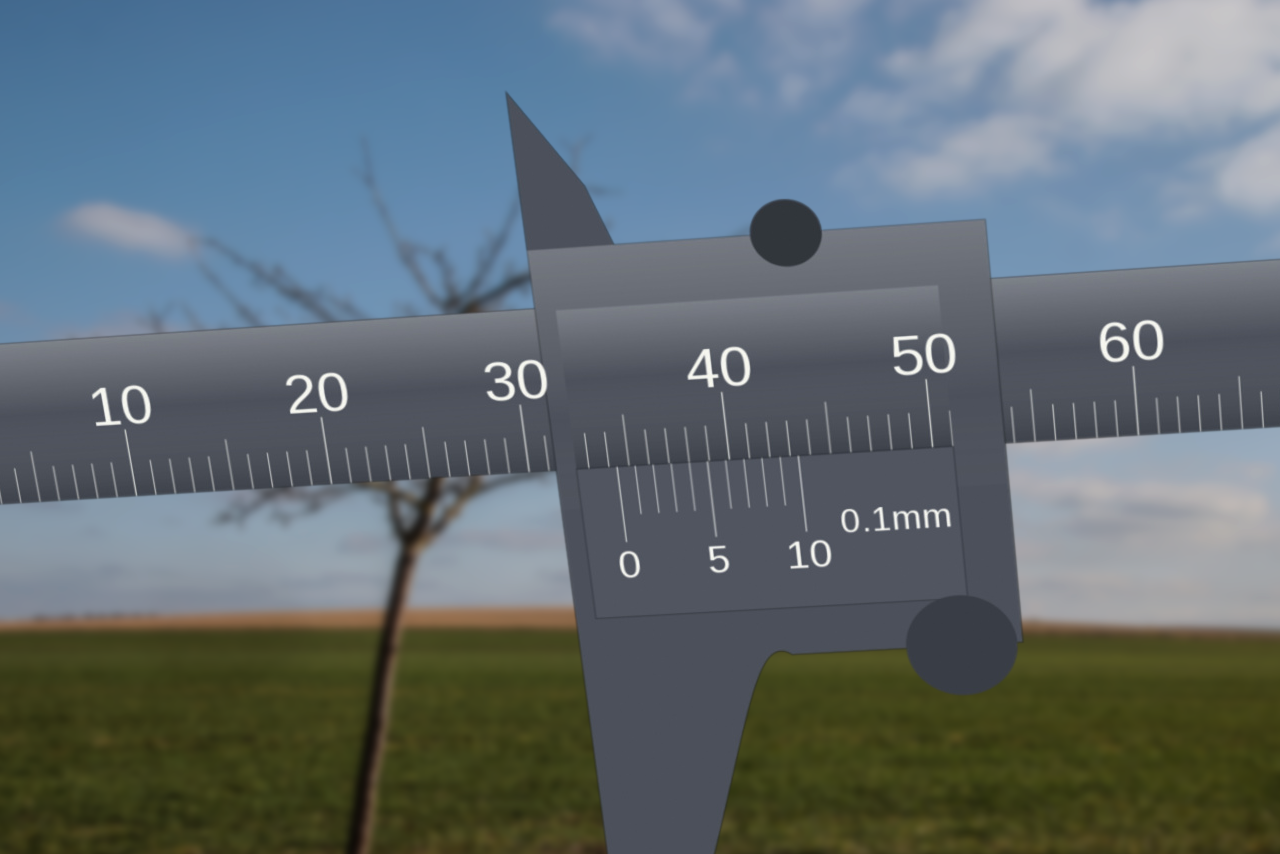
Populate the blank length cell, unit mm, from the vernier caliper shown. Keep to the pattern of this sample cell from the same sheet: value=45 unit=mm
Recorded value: value=34.4 unit=mm
